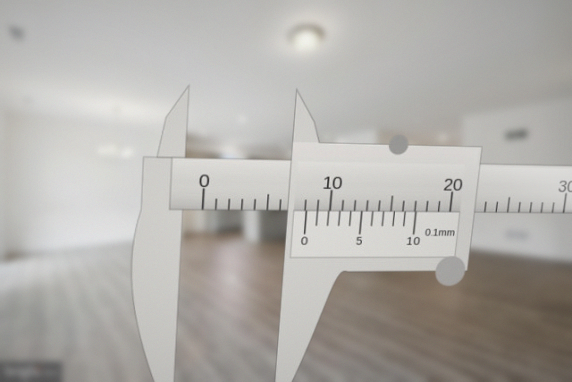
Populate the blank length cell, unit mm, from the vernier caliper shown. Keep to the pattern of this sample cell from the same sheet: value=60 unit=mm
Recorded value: value=8.1 unit=mm
